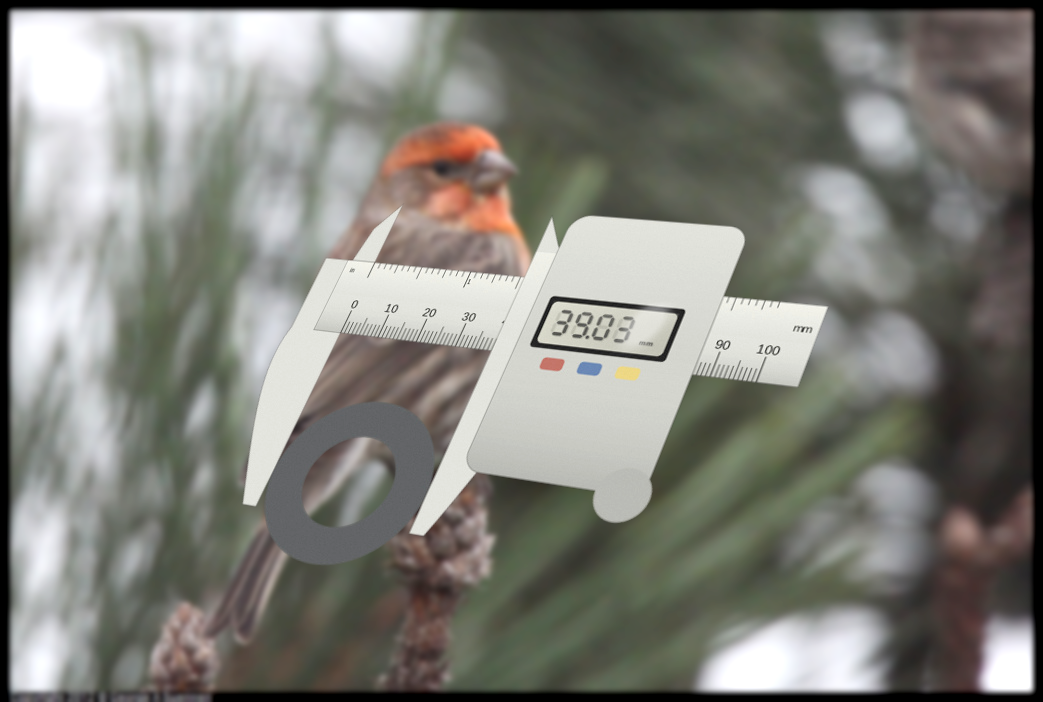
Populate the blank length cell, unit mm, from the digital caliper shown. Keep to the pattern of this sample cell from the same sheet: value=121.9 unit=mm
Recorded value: value=39.03 unit=mm
